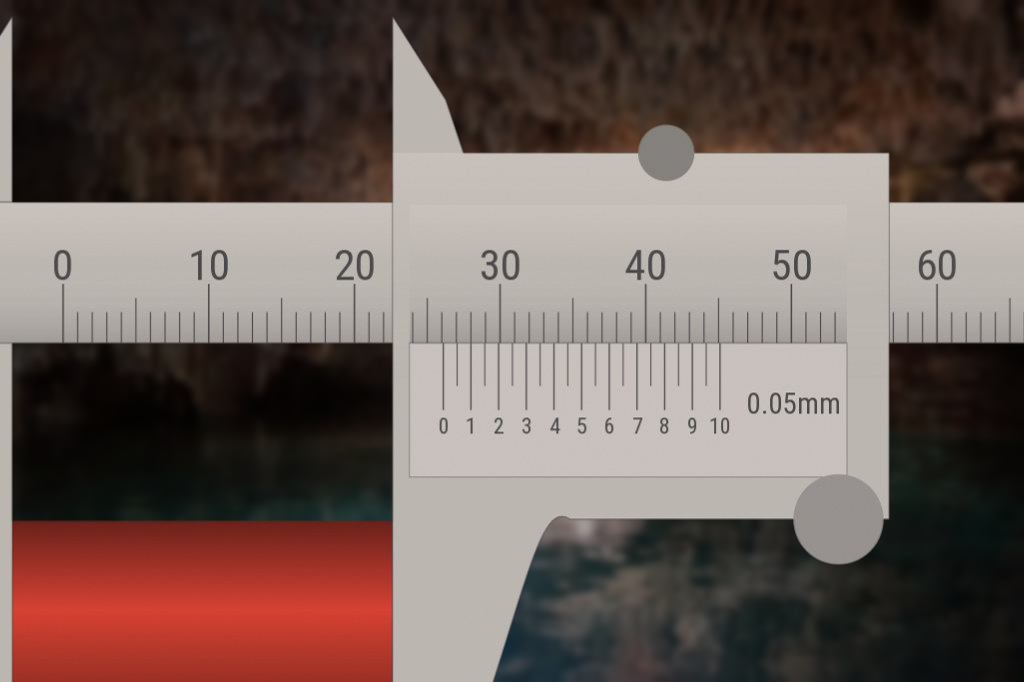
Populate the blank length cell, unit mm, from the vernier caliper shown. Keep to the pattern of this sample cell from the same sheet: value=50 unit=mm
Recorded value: value=26.1 unit=mm
